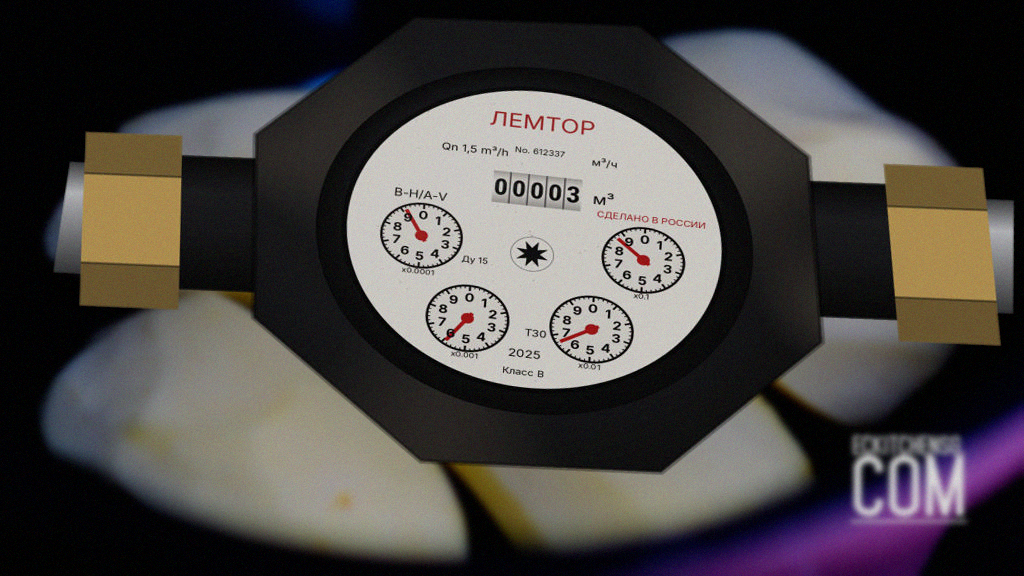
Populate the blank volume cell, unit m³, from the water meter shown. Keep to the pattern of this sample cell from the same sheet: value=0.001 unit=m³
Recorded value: value=3.8659 unit=m³
